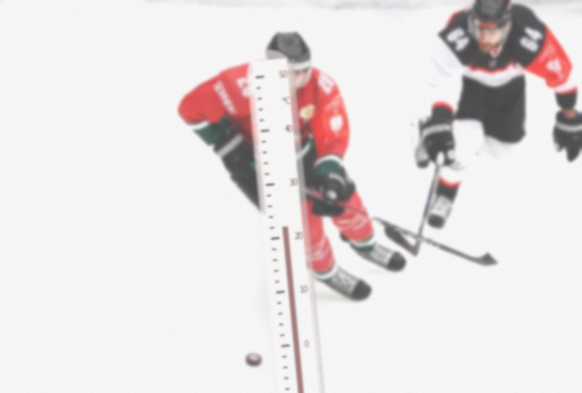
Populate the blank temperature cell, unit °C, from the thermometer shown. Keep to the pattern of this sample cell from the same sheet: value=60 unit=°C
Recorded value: value=22 unit=°C
